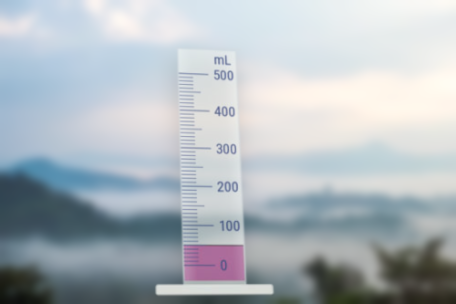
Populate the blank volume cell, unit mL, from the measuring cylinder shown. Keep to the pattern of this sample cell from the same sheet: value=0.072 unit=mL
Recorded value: value=50 unit=mL
